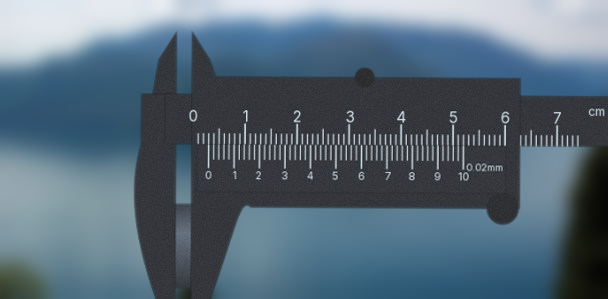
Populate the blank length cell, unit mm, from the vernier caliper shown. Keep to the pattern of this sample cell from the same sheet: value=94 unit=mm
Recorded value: value=3.0 unit=mm
